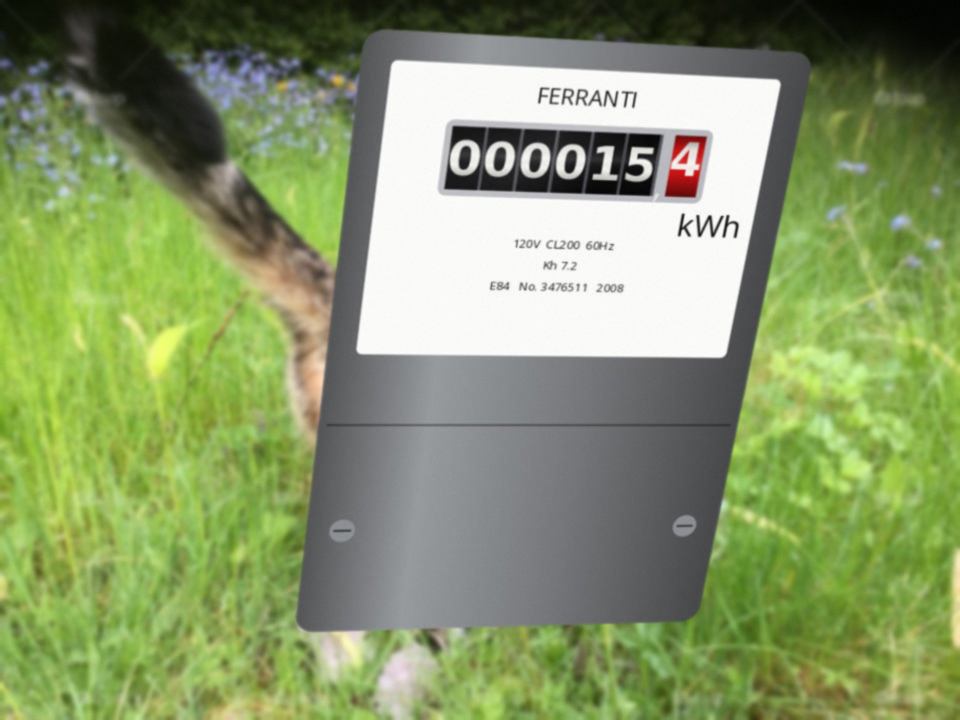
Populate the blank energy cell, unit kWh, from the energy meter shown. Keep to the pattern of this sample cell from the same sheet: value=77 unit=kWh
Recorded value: value=15.4 unit=kWh
